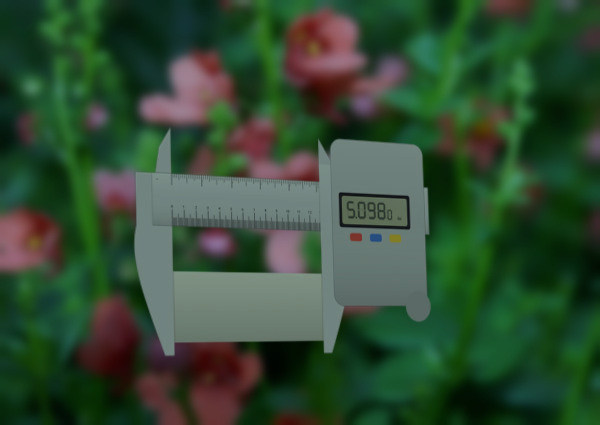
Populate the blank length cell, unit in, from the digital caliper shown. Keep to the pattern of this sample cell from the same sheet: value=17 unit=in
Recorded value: value=5.0980 unit=in
